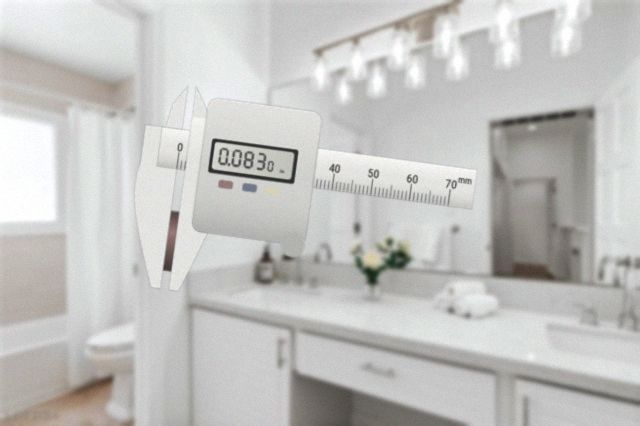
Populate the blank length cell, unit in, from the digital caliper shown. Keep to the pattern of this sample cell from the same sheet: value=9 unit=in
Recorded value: value=0.0830 unit=in
